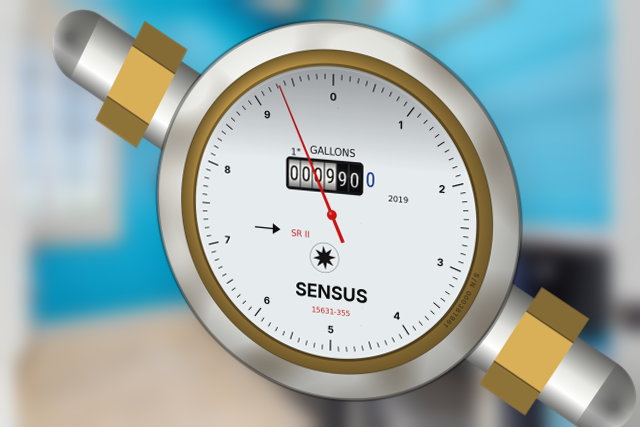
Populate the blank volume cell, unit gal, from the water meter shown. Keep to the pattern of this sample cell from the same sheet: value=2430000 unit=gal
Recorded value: value=9899.3 unit=gal
